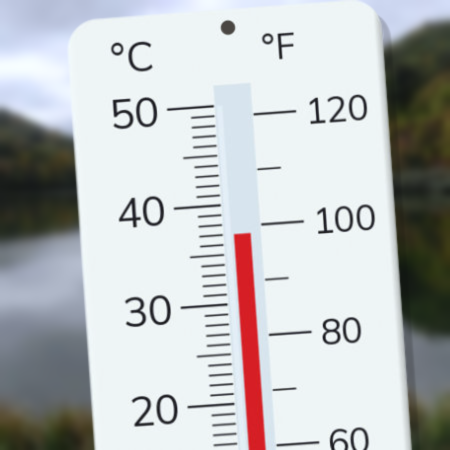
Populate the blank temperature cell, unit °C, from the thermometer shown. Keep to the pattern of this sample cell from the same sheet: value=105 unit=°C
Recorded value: value=37 unit=°C
